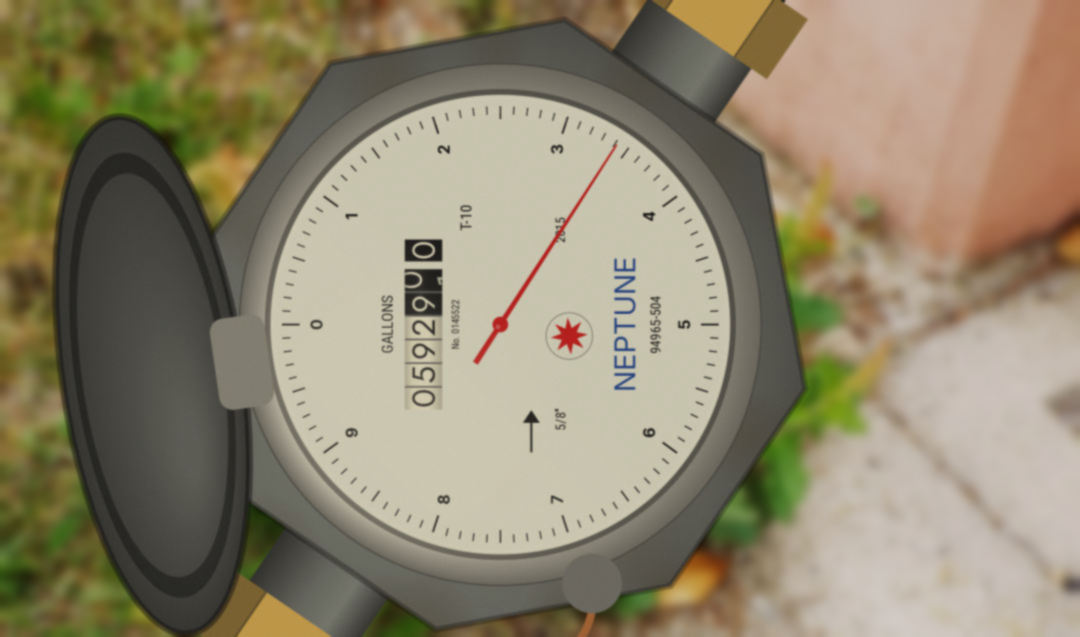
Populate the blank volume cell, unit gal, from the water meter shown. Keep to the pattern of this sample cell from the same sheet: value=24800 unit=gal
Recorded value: value=592903.4 unit=gal
